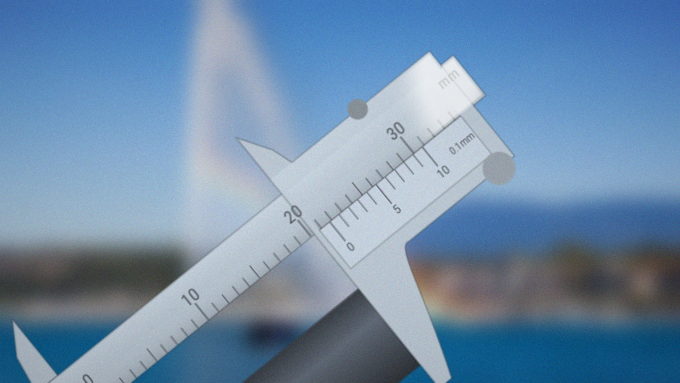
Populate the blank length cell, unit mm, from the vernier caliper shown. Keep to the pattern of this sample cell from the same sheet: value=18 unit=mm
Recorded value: value=21.8 unit=mm
